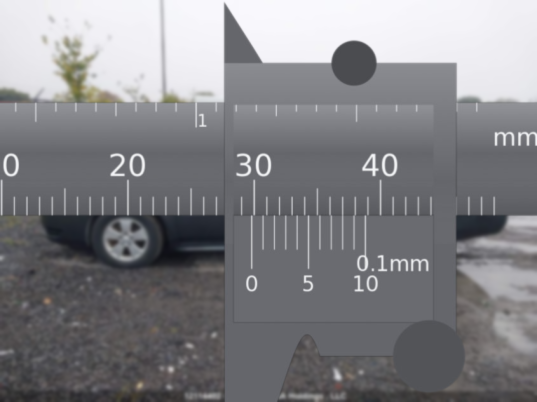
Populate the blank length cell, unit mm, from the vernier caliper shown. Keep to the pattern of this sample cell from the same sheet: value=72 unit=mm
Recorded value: value=29.8 unit=mm
